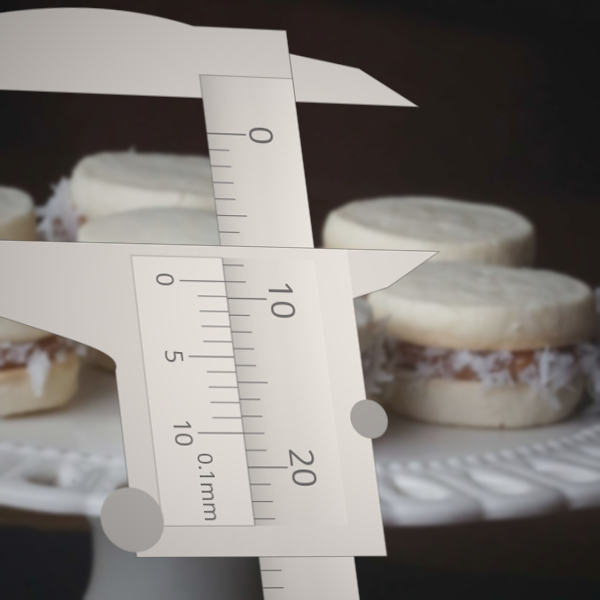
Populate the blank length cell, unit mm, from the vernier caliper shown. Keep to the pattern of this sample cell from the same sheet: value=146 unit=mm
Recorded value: value=9.0 unit=mm
